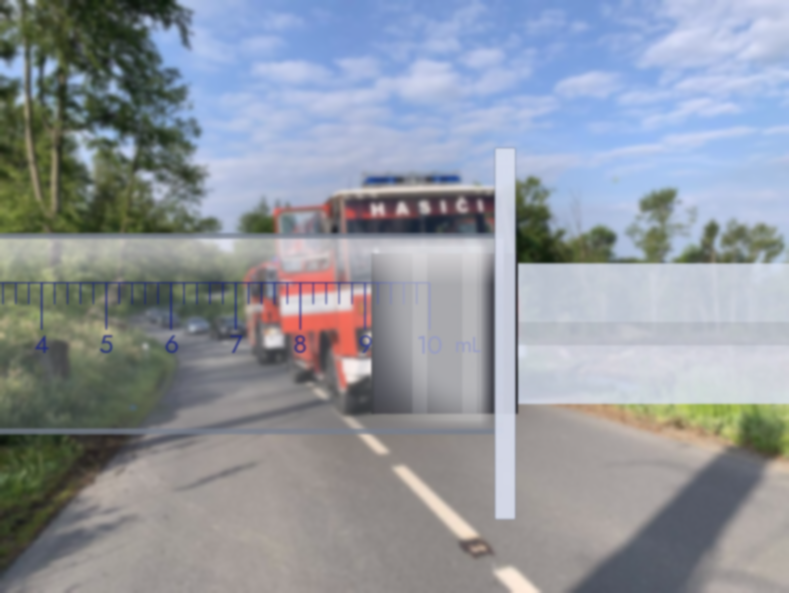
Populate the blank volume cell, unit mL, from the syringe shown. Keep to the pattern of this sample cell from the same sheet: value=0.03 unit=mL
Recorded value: value=9.1 unit=mL
